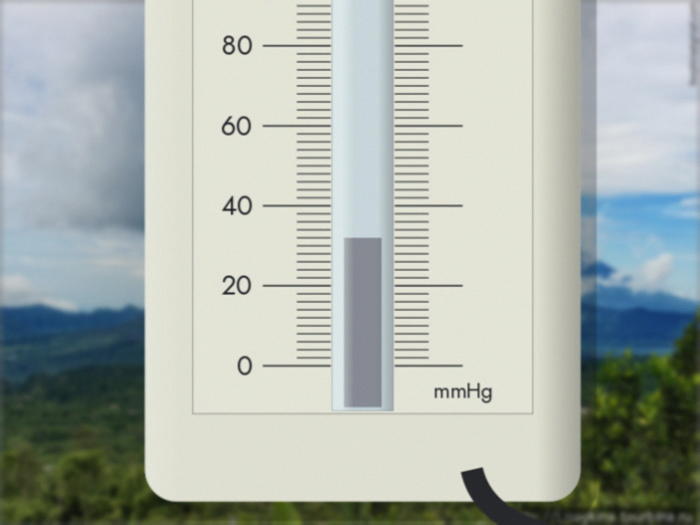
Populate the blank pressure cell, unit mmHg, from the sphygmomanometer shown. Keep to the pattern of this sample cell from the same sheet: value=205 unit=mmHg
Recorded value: value=32 unit=mmHg
